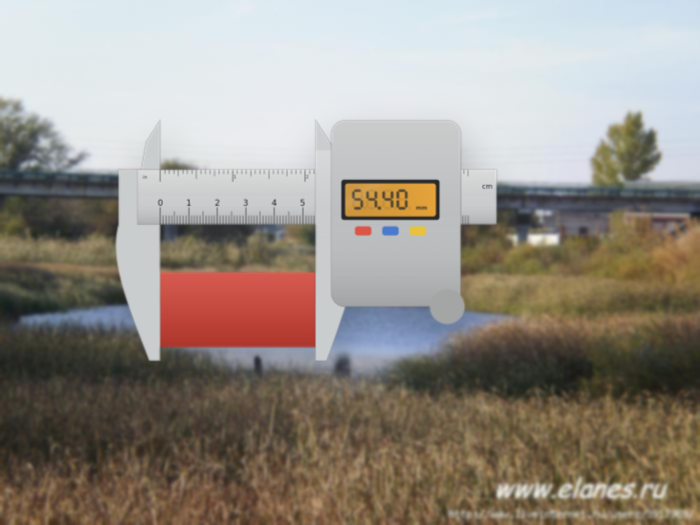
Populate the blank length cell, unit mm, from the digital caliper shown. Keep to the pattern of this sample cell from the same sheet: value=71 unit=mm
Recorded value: value=54.40 unit=mm
